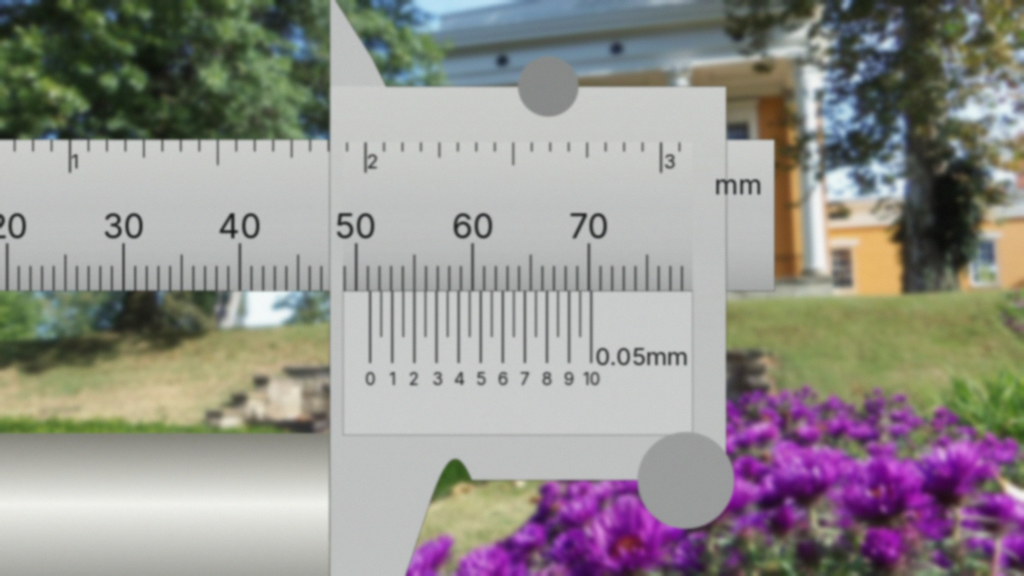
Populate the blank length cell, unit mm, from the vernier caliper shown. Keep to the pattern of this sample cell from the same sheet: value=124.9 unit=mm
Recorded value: value=51.2 unit=mm
